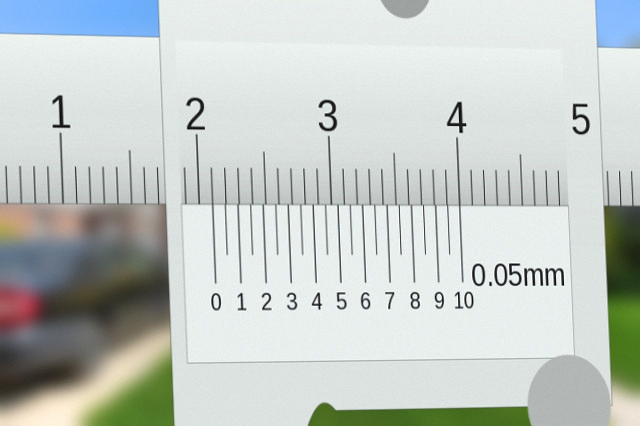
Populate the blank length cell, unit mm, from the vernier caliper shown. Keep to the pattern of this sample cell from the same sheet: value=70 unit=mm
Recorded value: value=21.0 unit=mm
